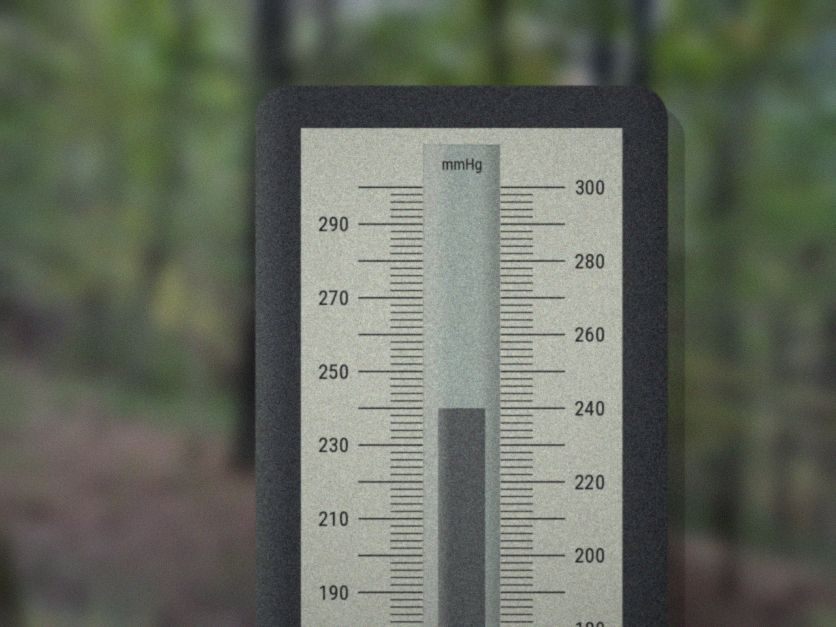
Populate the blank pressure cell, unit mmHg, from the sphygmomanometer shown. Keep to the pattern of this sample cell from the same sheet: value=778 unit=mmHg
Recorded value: value=240 unit=mmHg
